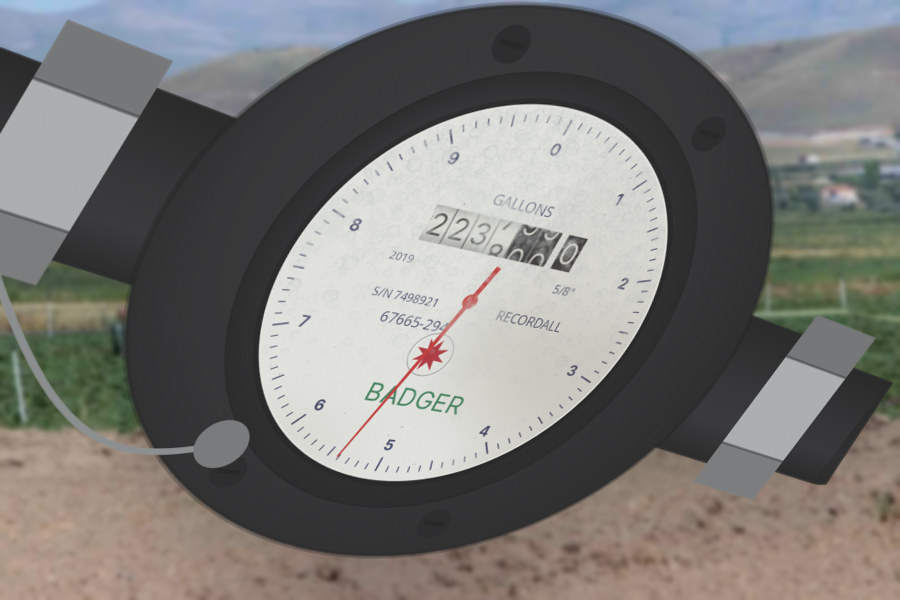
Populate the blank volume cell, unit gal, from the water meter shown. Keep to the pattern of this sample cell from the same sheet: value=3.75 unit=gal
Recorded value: value=2237995.4 unit=gal
